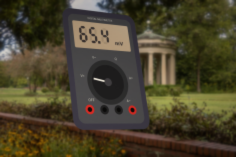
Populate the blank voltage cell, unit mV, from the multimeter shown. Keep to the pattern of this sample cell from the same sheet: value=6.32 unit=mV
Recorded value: value=65.4 unit=mV
